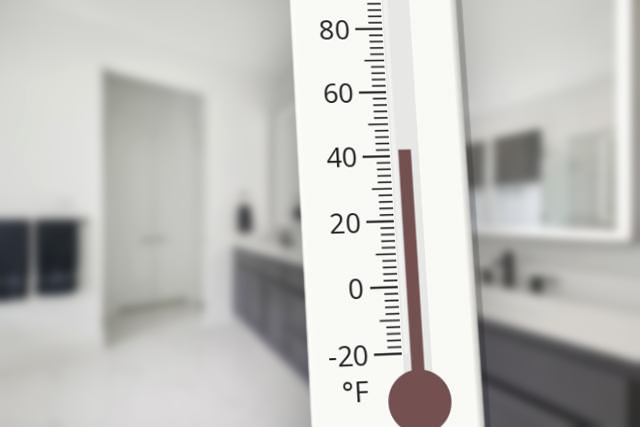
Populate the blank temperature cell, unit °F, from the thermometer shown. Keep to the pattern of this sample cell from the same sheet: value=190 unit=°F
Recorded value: value=42 unit=°F
